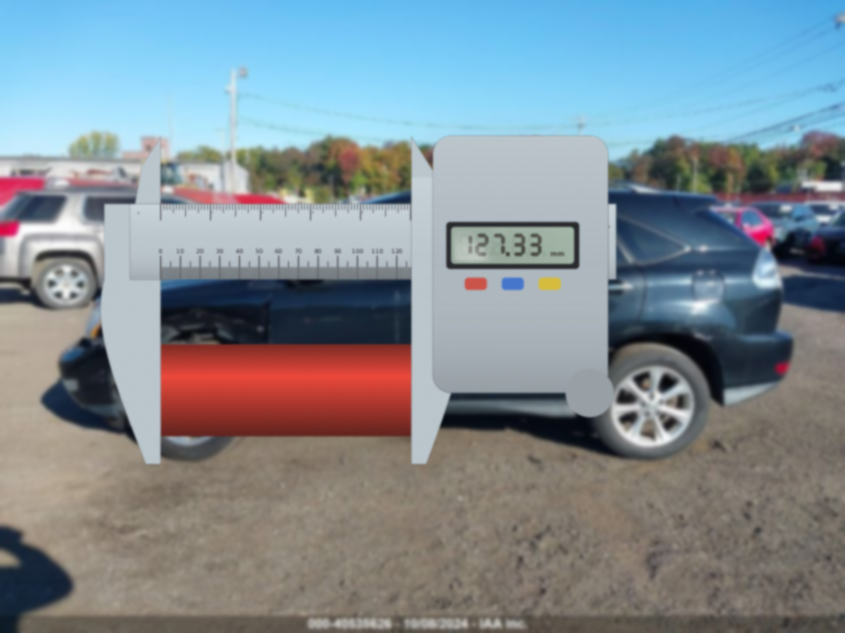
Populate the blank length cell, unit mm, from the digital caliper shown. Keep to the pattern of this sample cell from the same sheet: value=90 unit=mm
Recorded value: value=127.33 unit=mm
